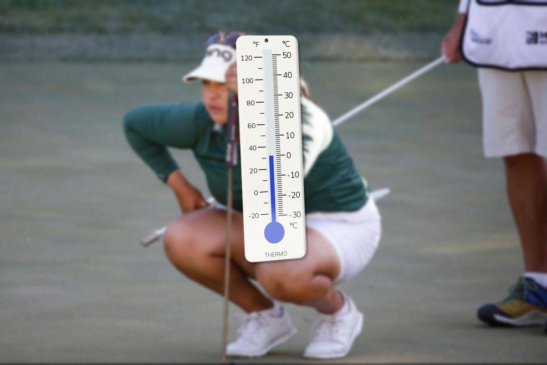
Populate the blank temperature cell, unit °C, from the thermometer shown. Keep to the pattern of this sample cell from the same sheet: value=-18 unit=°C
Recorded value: value=0 unit=°C
